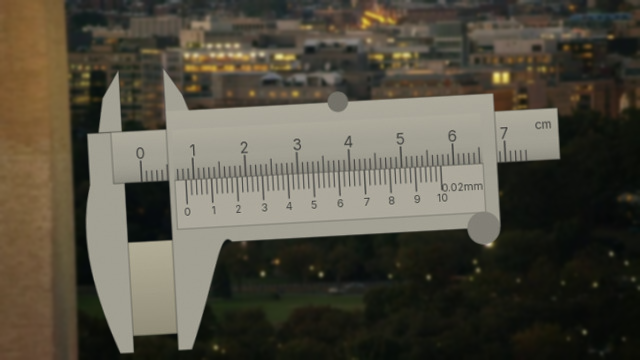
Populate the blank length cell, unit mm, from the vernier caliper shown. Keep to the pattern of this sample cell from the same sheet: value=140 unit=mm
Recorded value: value=8.5 unit=mm
